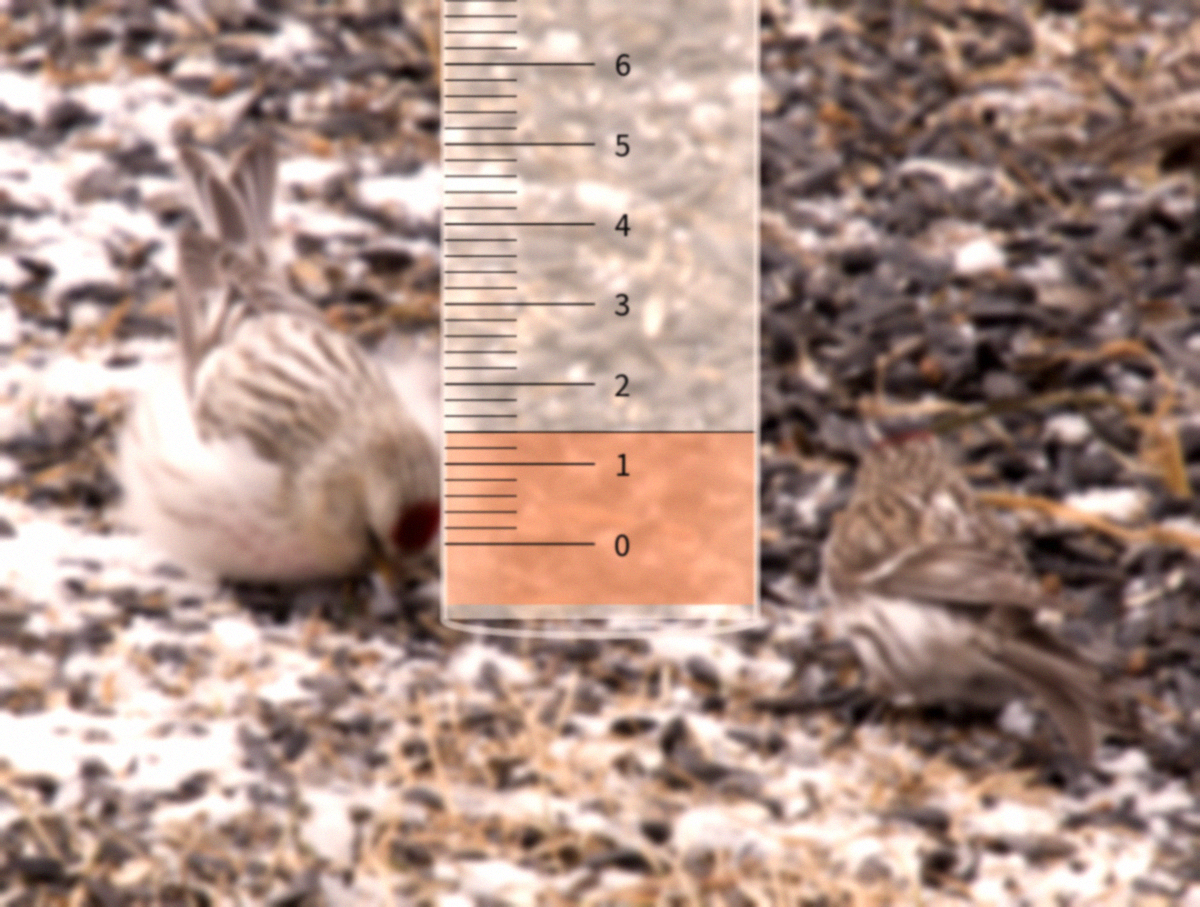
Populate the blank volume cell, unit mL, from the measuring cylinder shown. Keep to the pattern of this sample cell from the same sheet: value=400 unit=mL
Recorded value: value=1.4 unit=mL
